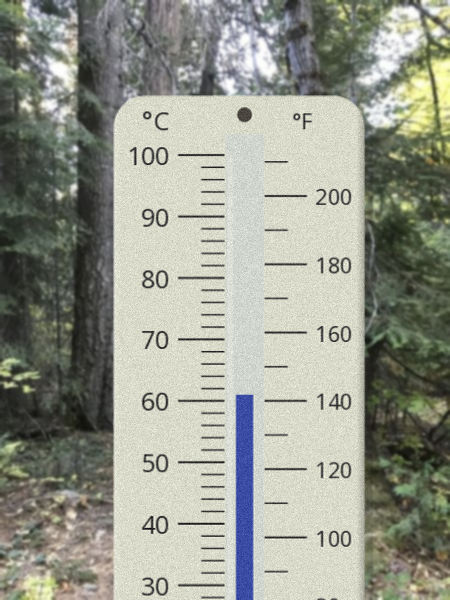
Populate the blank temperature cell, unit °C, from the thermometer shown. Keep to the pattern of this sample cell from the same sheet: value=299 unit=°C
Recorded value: value=61 unit=°C
